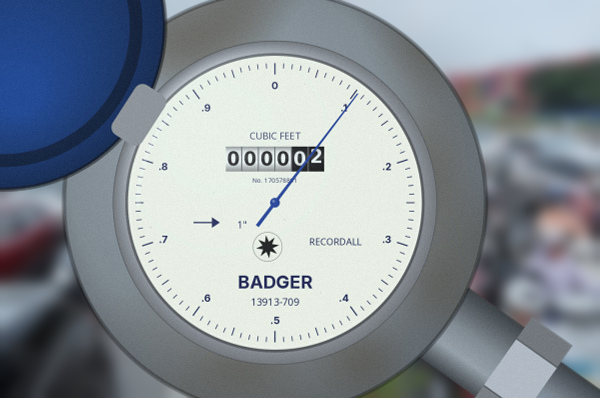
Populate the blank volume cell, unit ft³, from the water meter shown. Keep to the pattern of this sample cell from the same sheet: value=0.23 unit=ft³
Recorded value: value=2.10 unit=ft³
